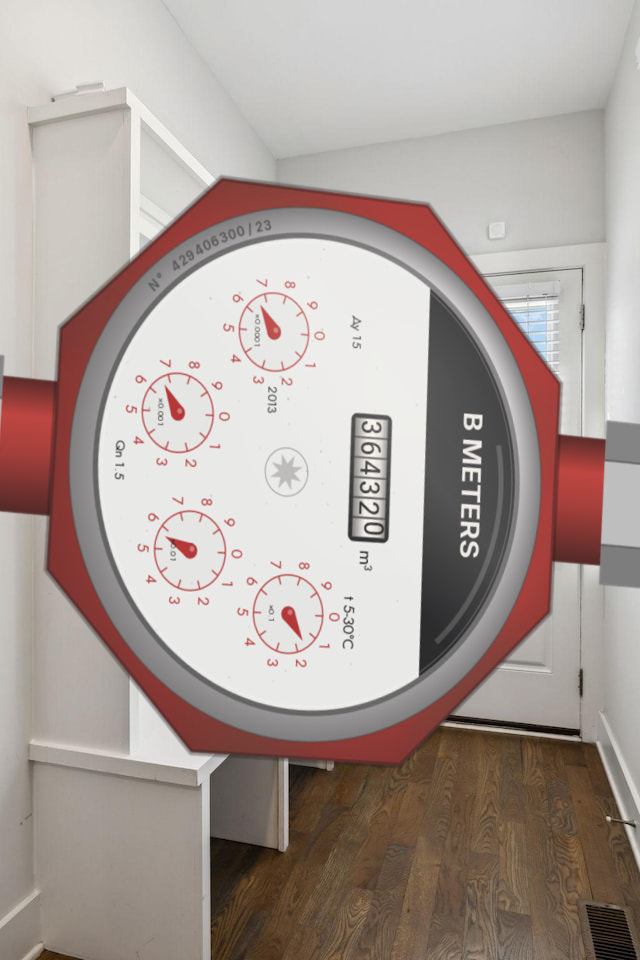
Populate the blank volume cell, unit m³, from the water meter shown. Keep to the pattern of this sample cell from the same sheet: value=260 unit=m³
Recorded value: value=364320.1566 unit=m³
